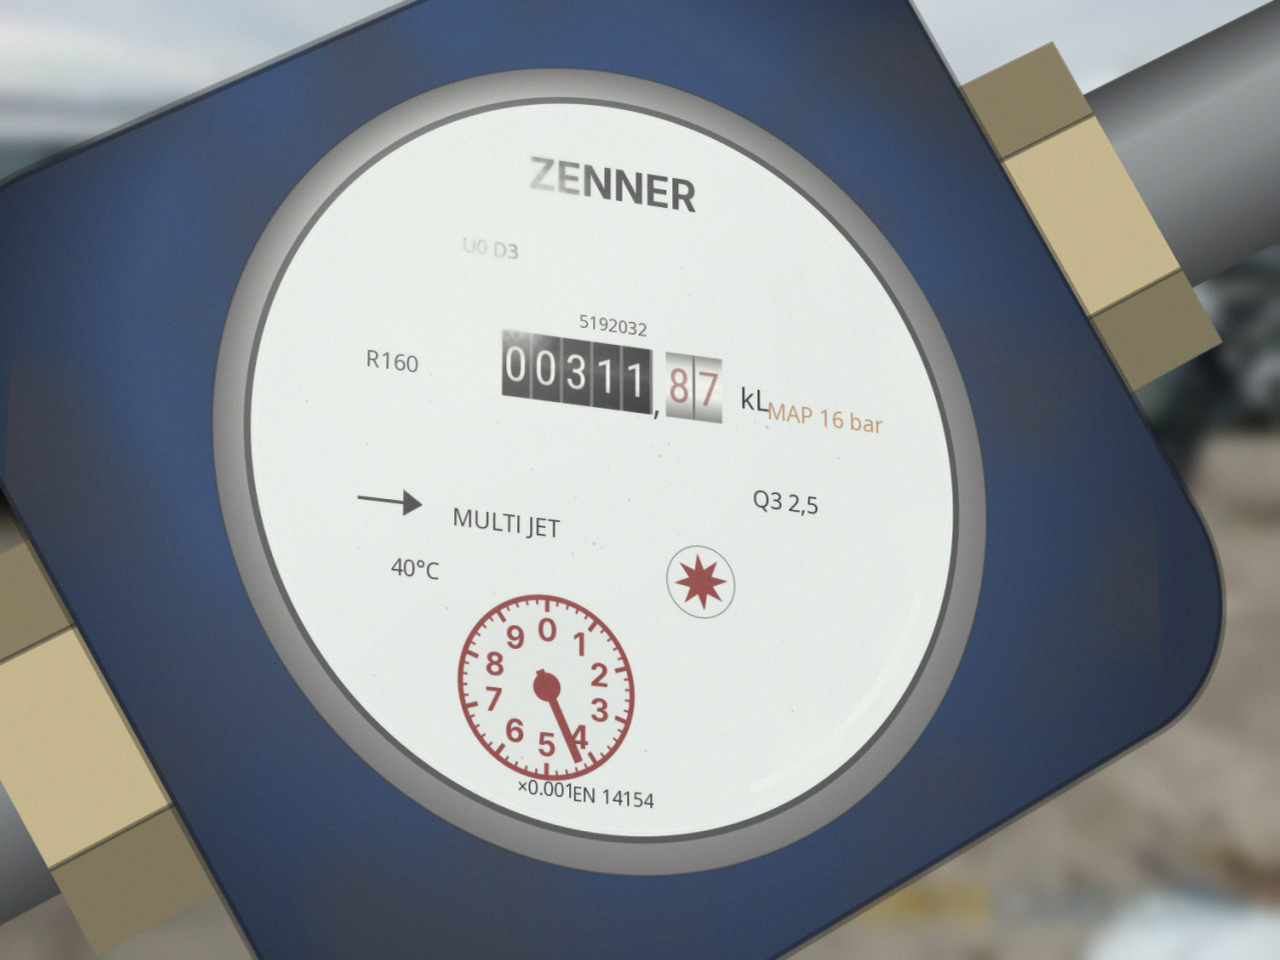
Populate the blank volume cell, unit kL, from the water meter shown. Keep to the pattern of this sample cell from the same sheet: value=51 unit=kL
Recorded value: value=311.874 unit=kL
